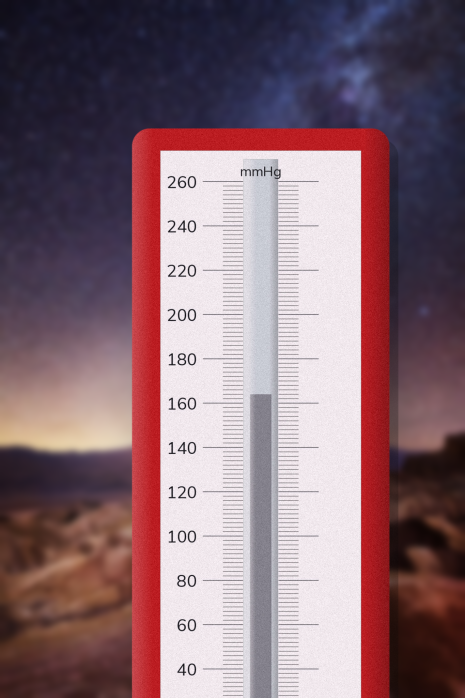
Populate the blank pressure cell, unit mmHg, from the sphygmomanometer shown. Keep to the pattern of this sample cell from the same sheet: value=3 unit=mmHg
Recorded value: value=164 unit=mmHg
